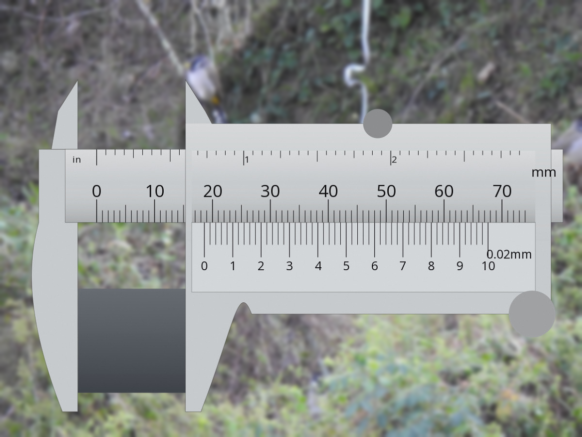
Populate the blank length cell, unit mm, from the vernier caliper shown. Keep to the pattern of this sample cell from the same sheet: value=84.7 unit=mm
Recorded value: value=18.6 unit=mm
